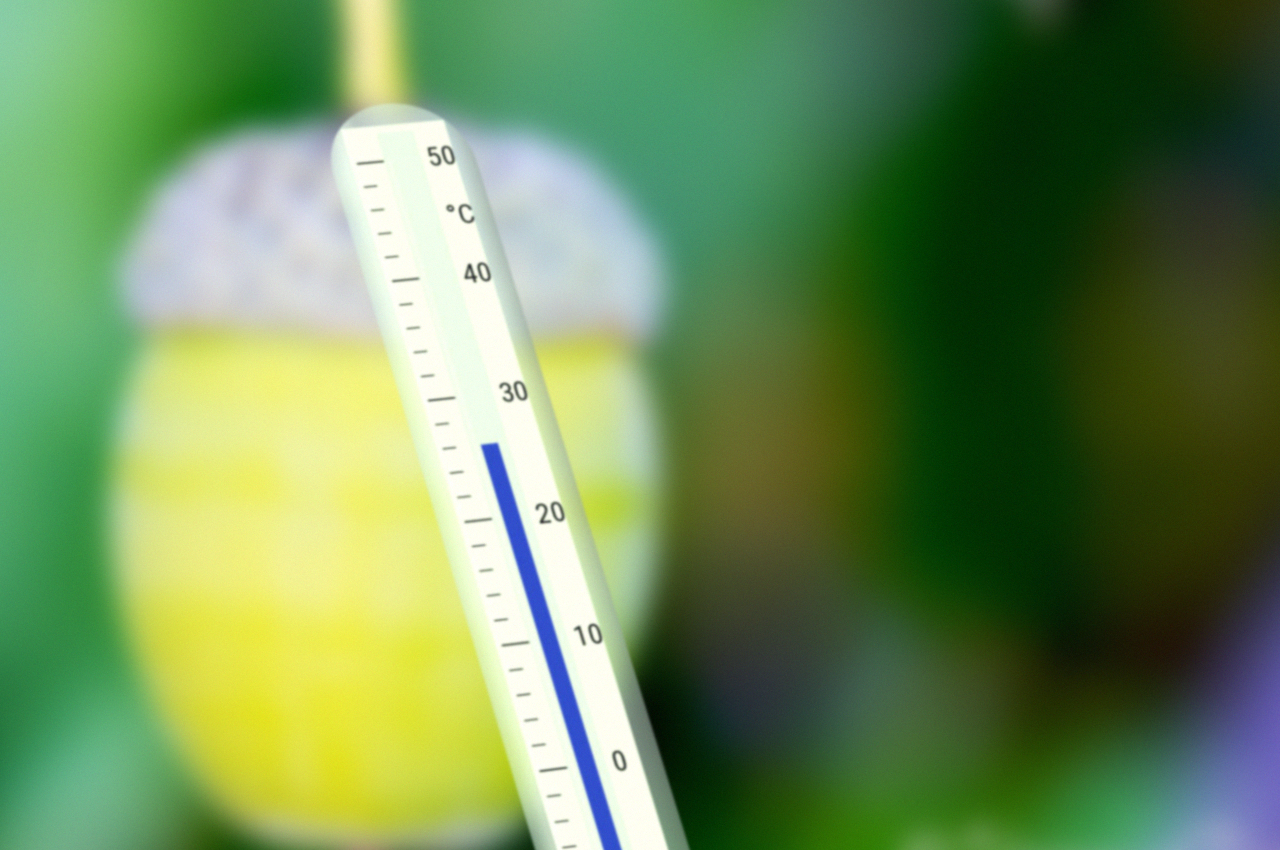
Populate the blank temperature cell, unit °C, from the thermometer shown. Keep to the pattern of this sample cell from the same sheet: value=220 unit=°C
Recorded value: value=26 unit=°C
